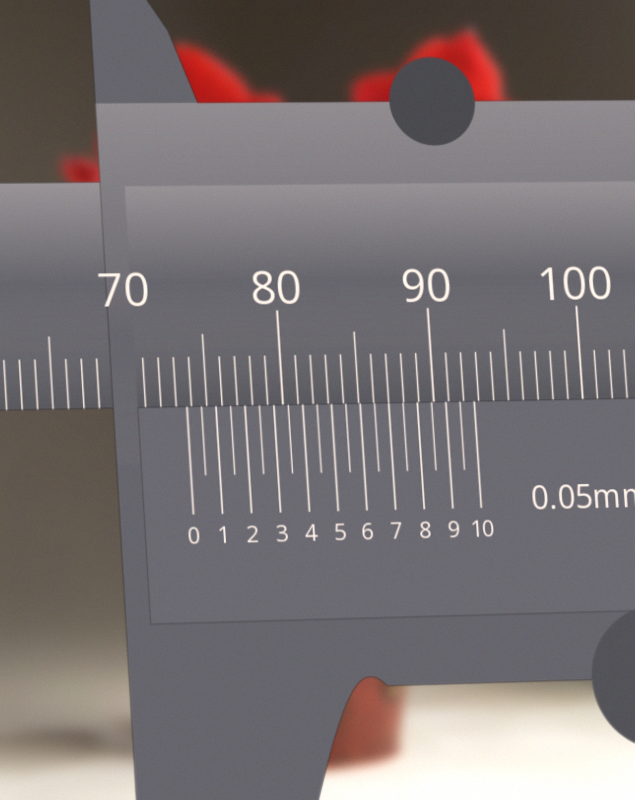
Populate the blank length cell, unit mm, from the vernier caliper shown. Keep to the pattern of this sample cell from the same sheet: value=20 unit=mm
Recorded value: value=73.7 unit=mm
